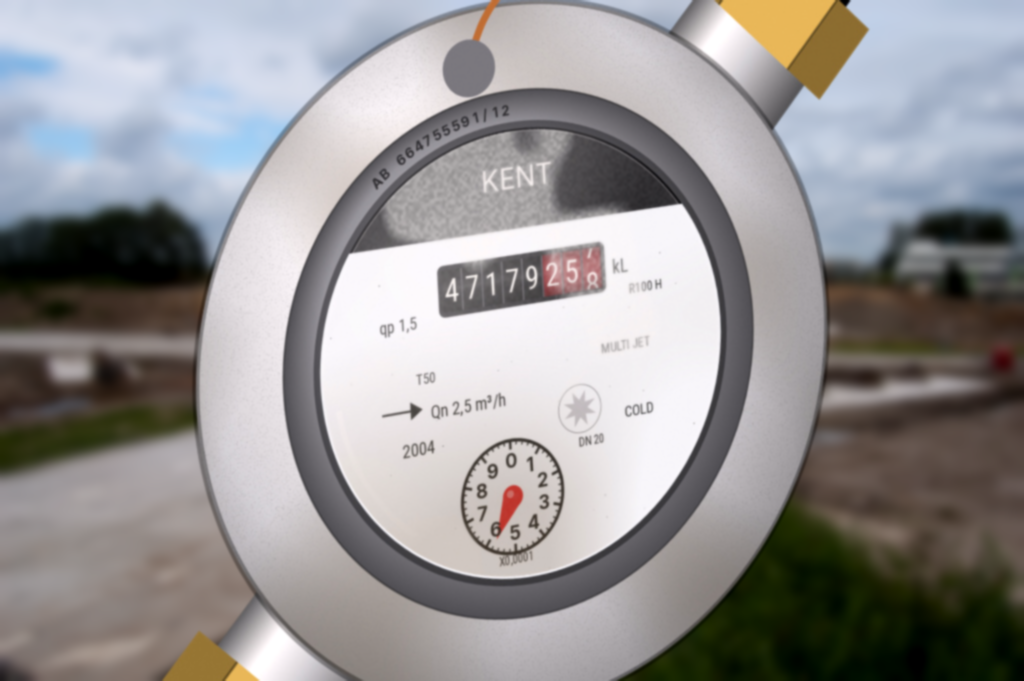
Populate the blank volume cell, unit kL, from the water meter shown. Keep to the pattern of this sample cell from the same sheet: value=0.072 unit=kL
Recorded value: value=47179.2575 unit=kL
